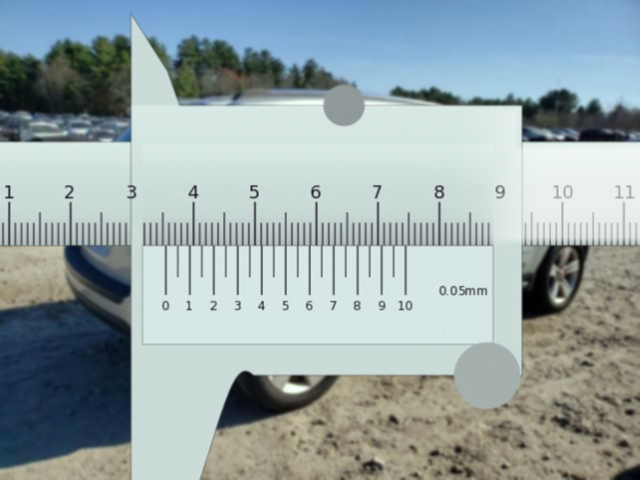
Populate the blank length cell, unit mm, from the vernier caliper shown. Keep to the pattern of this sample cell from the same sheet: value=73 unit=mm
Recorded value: value=35.5 unit=mm
